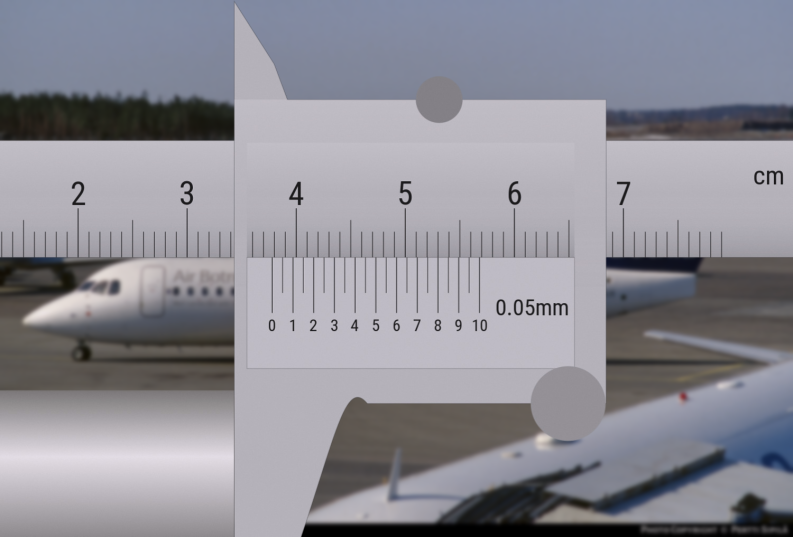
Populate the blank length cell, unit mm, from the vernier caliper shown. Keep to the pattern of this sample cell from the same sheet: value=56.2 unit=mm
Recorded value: value=37.8 unit=mm
